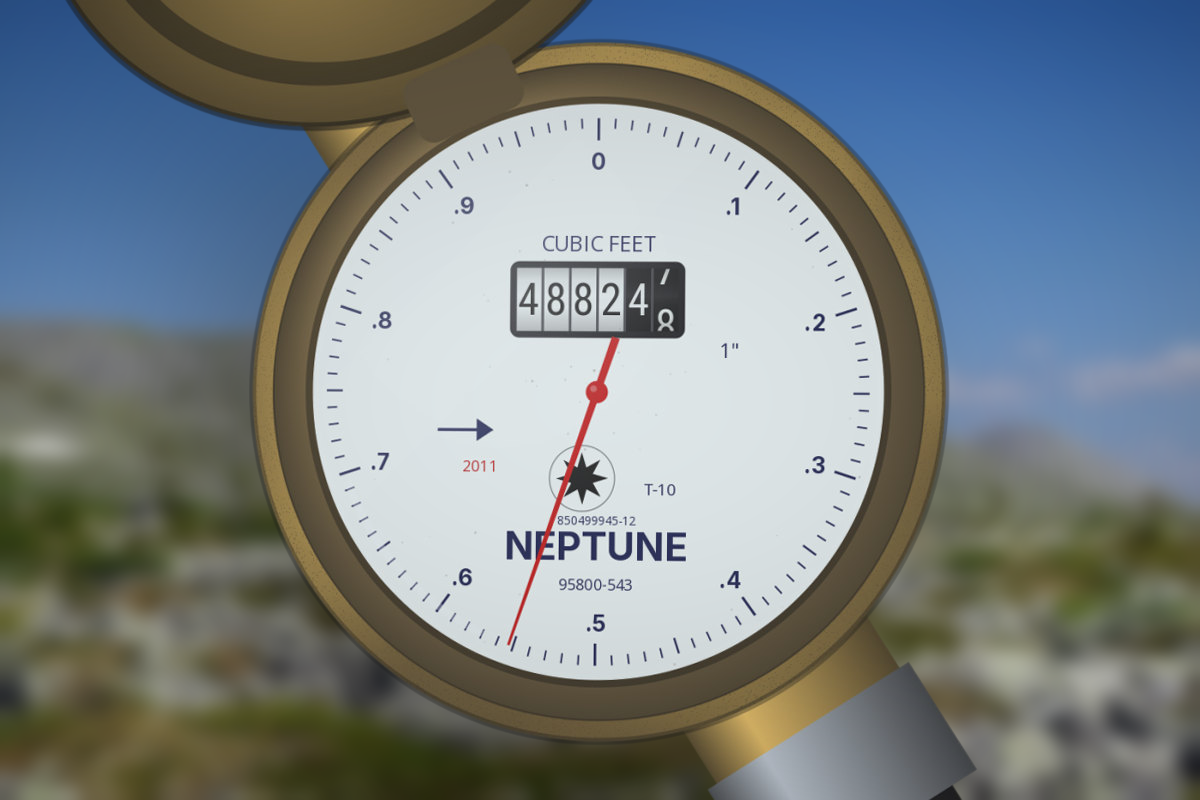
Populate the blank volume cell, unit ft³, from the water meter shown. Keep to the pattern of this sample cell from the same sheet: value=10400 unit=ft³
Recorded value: value=488247.55 unit=ft³
